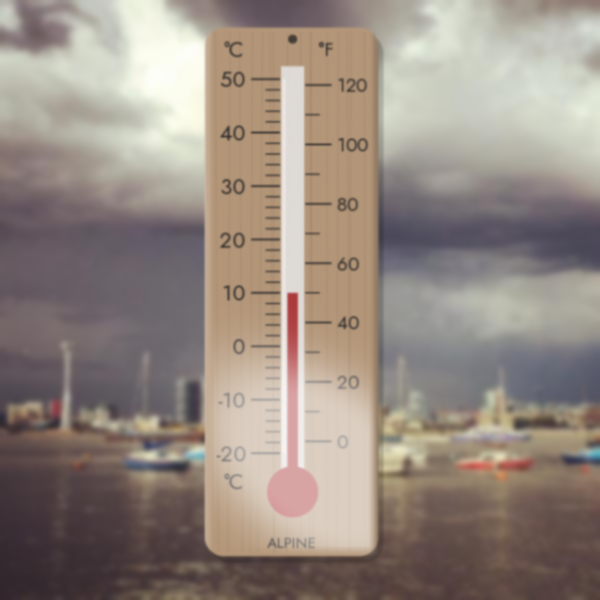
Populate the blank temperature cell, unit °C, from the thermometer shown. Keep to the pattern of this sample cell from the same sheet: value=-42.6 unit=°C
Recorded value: value=10 unit=°C
